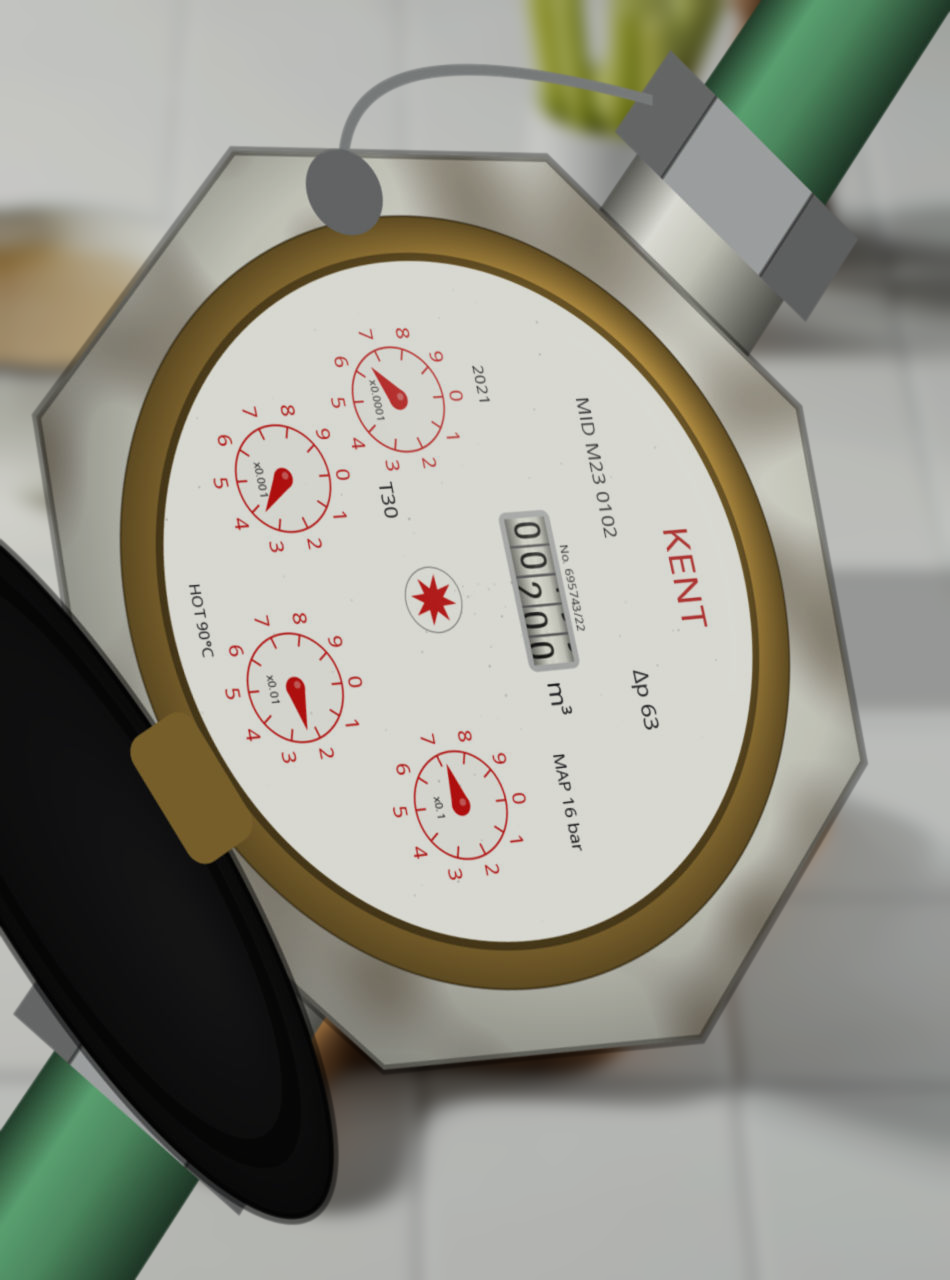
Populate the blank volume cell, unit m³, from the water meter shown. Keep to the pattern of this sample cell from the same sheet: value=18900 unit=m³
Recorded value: value=199.7236 unit=m³
